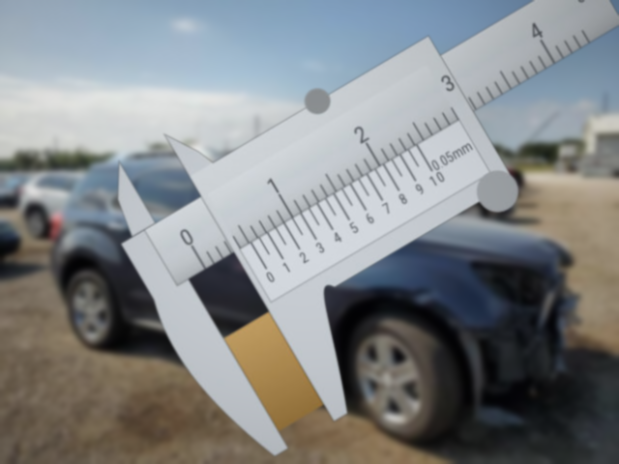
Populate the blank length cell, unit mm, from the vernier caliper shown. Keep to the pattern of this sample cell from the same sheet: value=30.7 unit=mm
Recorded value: value=5.2 unit=mm
